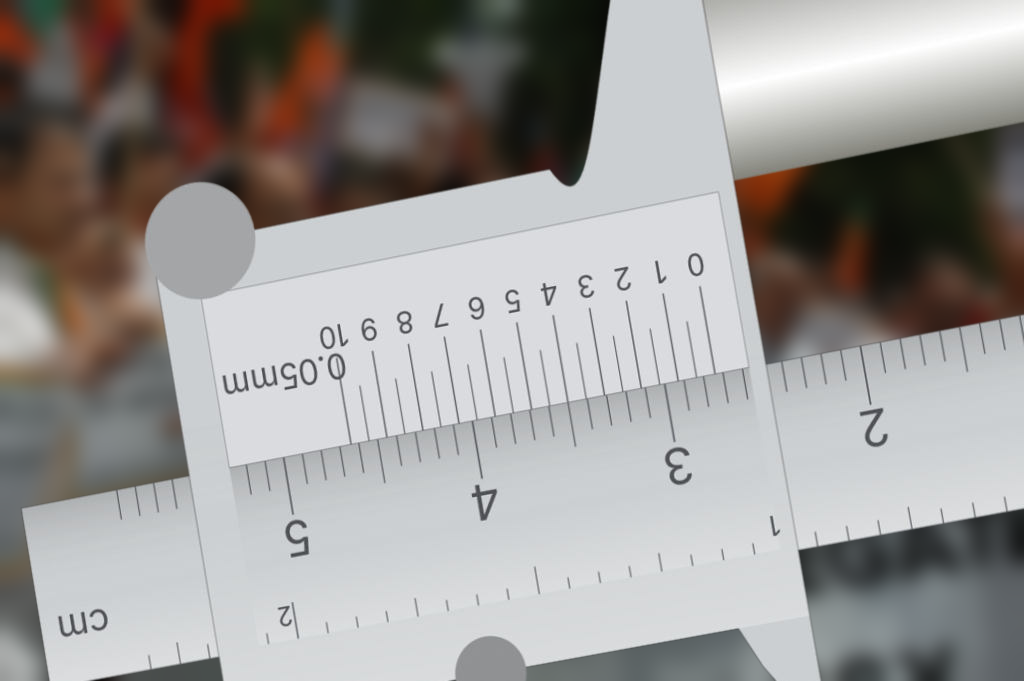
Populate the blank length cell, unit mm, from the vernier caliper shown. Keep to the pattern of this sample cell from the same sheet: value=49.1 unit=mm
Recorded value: value=27.4 unit=mm
